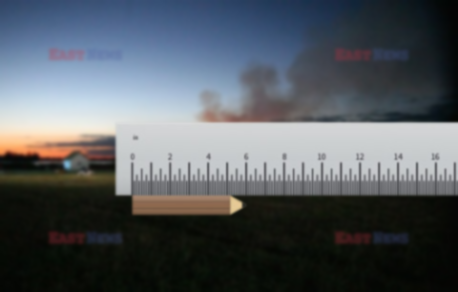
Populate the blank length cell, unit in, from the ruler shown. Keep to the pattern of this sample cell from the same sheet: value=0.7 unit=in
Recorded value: value=6 unit=in
